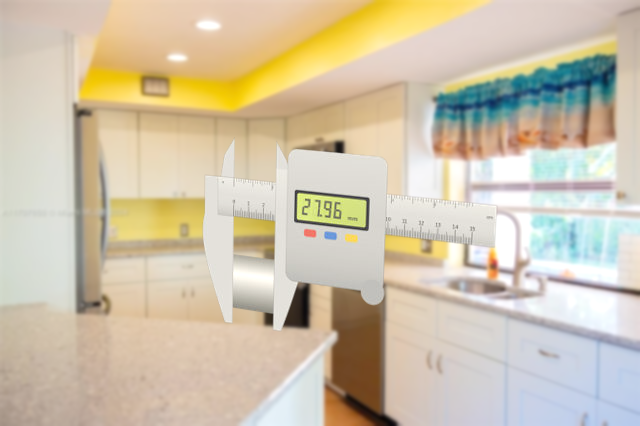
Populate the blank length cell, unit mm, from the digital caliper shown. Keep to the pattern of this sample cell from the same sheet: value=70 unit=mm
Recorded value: value=27.96 unit=mm
